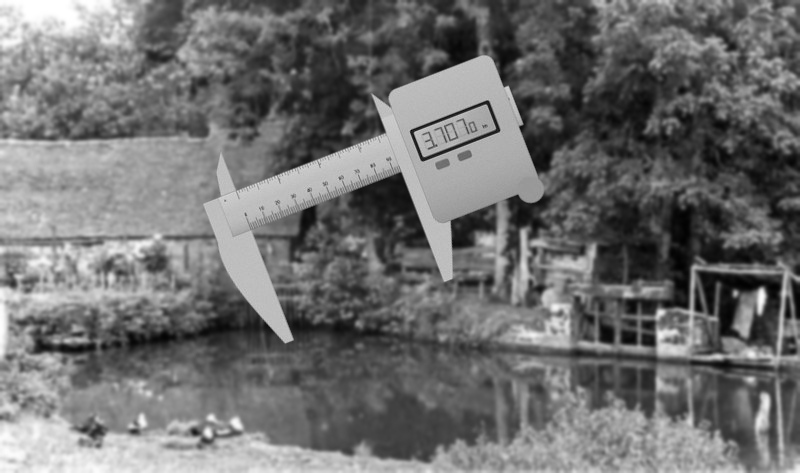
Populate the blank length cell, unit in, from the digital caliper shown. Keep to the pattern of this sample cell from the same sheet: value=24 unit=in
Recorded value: value=3.7070 unit=in
